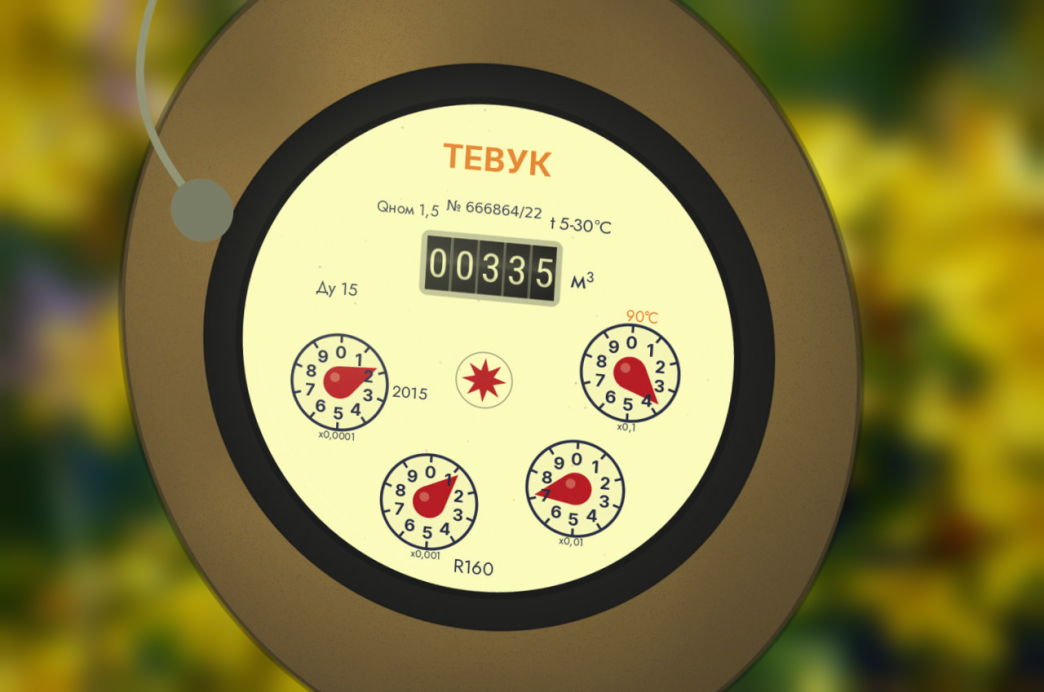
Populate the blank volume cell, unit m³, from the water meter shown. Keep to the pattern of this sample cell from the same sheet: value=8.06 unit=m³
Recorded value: value=335.3711 unit=m³
